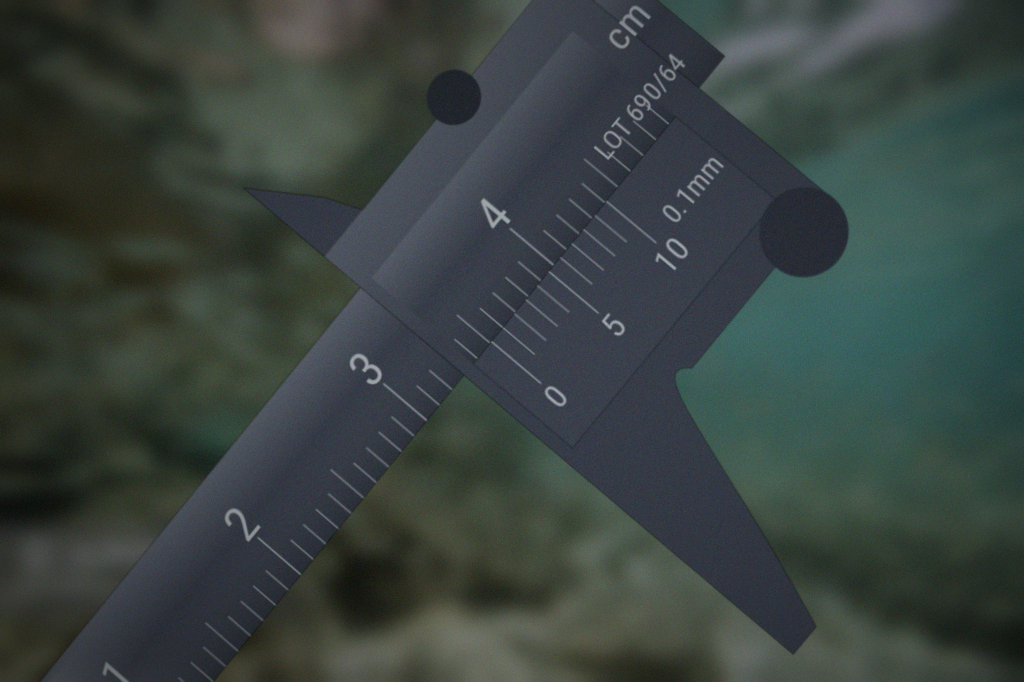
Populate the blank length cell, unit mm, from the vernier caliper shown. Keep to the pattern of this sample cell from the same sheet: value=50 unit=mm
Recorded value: value=35.1 unit=mm
